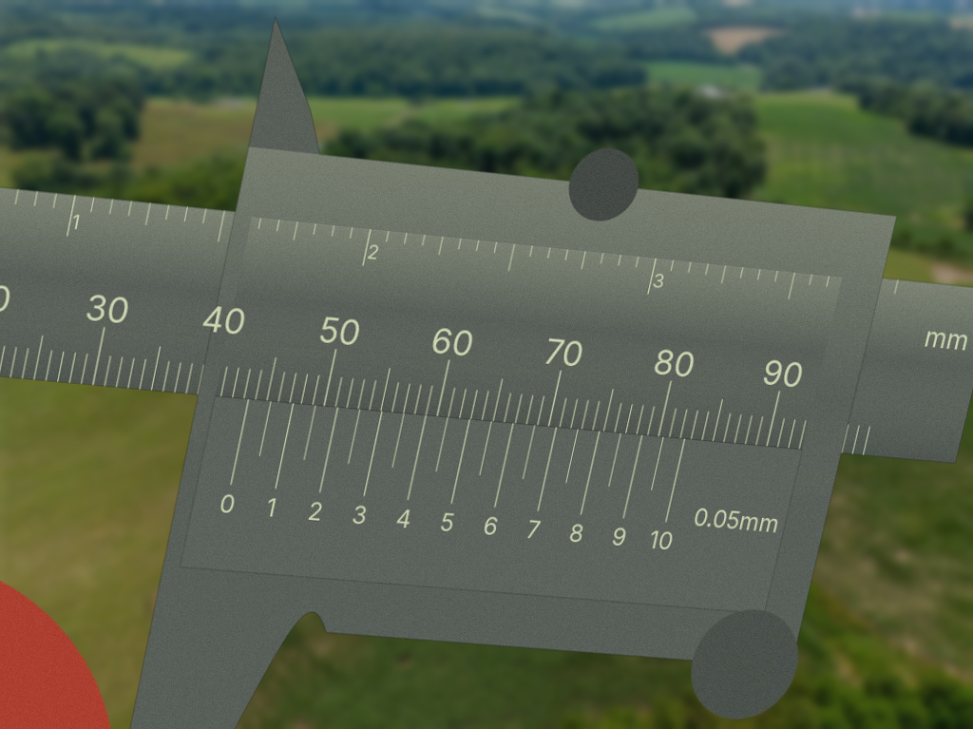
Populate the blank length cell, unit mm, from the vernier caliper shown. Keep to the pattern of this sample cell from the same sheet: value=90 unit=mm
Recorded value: value=43.4 unit=mm
